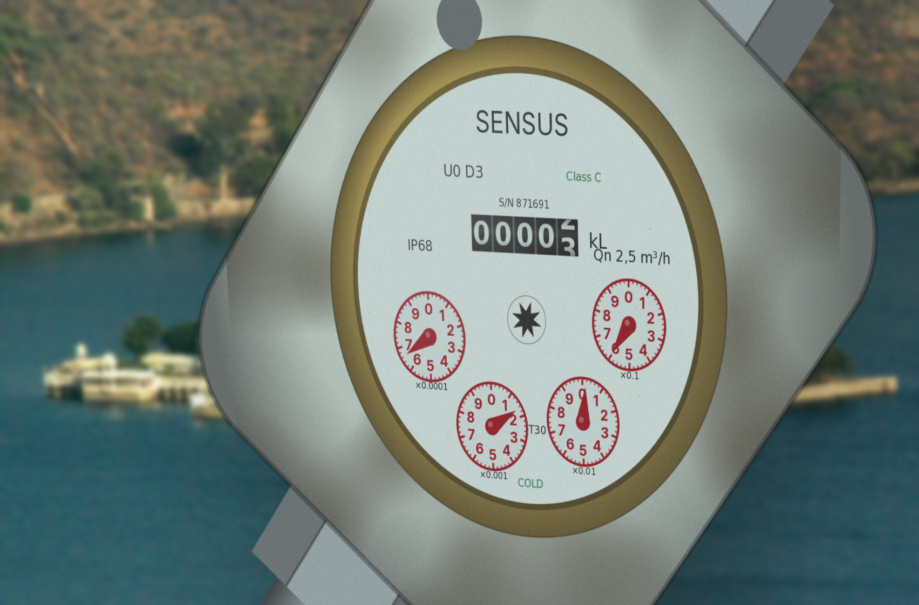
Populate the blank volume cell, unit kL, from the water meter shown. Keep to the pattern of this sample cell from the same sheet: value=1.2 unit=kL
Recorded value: value=2.6016 unit=kL
